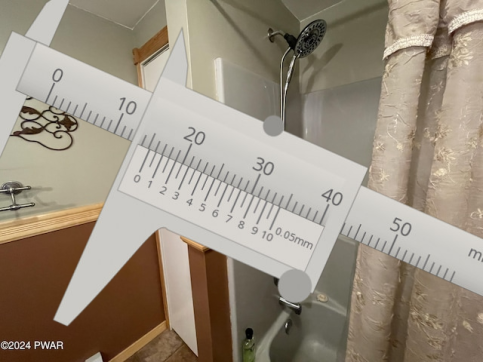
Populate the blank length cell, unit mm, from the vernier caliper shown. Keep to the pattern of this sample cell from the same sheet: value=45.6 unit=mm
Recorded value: value=15.2 unit=mm
